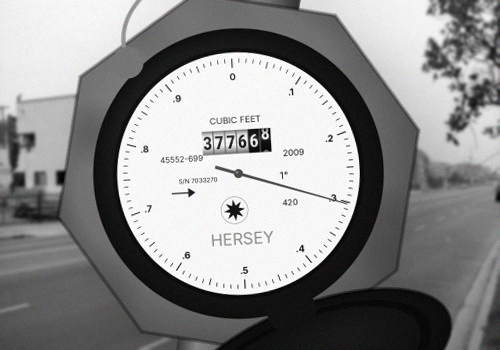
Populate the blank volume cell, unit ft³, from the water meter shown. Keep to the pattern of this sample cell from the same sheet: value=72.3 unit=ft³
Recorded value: value=377668.30 unit=ft³
